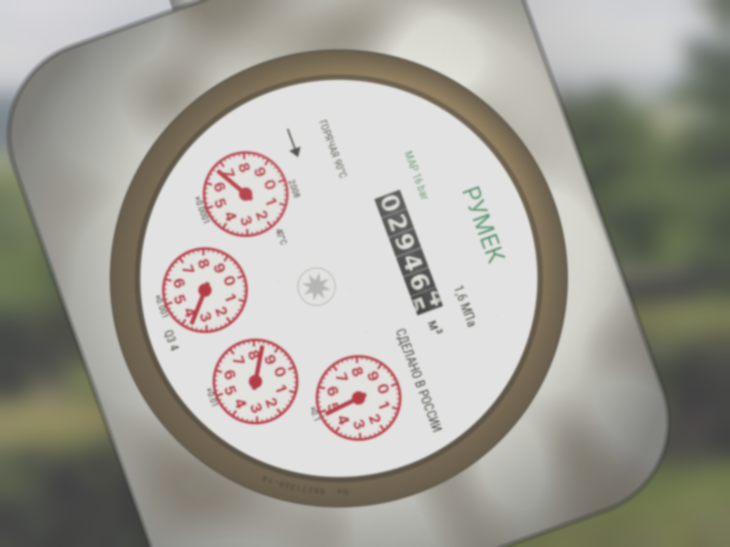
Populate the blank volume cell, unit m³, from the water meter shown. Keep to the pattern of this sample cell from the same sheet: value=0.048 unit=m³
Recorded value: value=29464.4836 unit=m³
